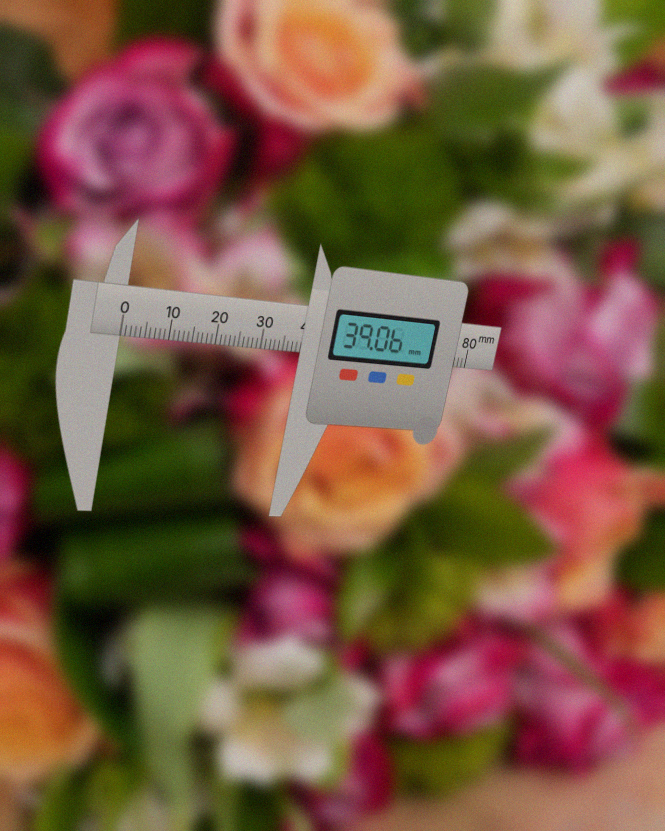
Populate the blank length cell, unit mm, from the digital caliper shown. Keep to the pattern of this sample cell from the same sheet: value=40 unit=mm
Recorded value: value=39.06 unit=mm
